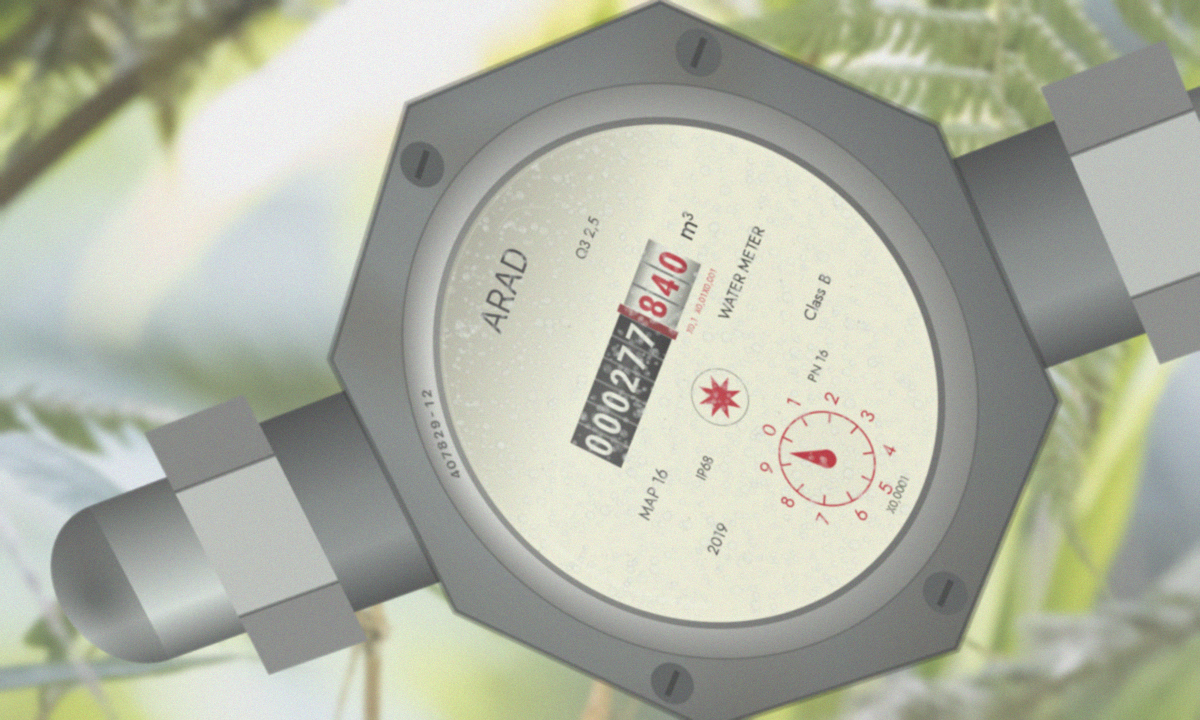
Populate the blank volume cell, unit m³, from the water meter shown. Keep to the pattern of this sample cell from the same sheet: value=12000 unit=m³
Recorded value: value=277.8399 unit=m³
